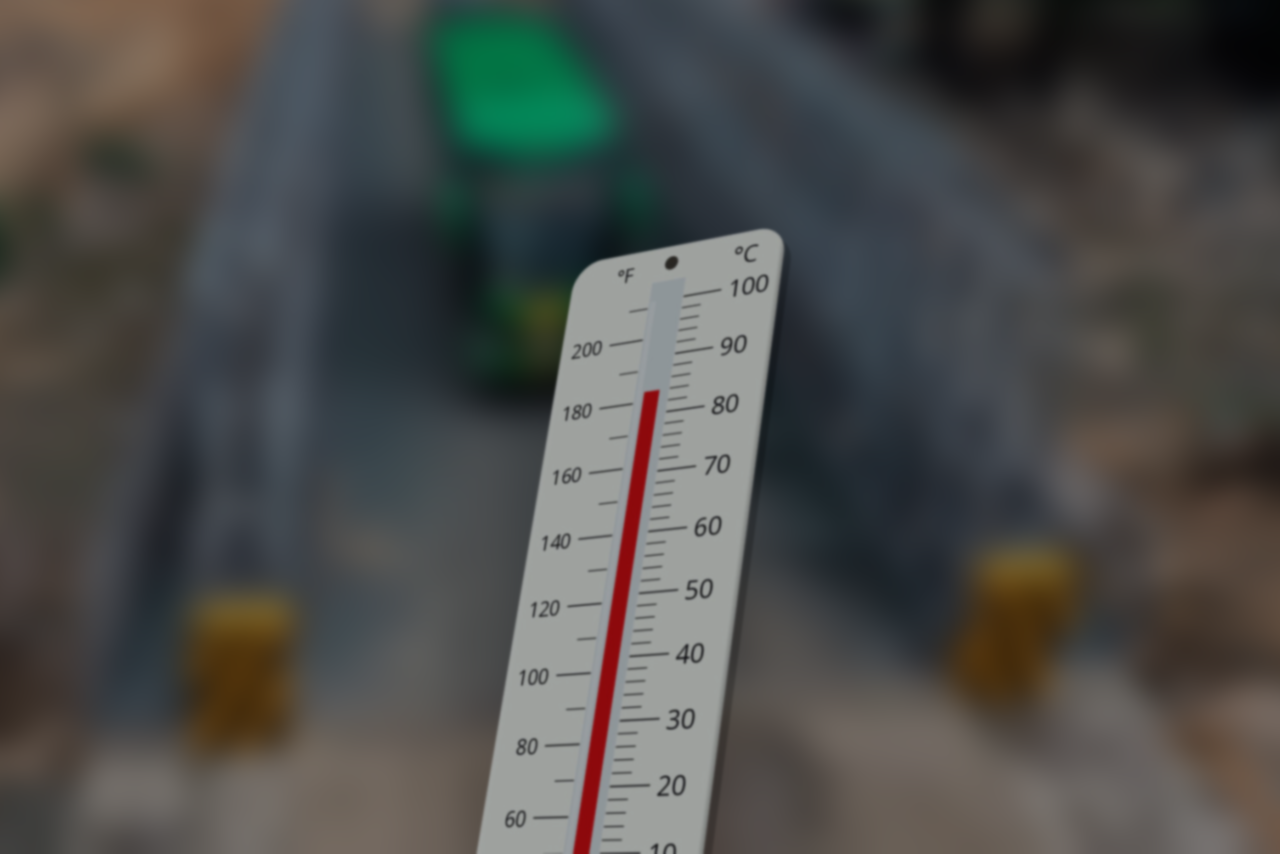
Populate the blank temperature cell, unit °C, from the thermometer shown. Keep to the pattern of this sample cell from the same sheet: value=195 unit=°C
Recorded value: value=84 unit=°C
